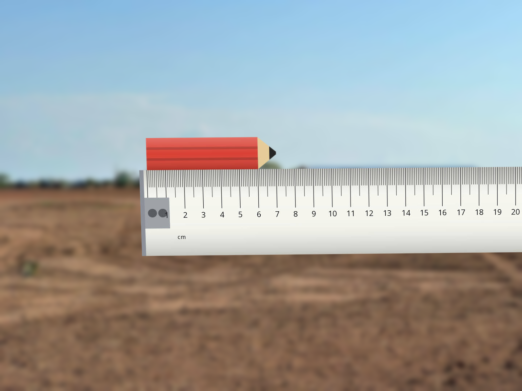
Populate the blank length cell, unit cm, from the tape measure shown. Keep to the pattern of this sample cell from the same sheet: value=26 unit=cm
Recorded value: value=7 unit=cm
